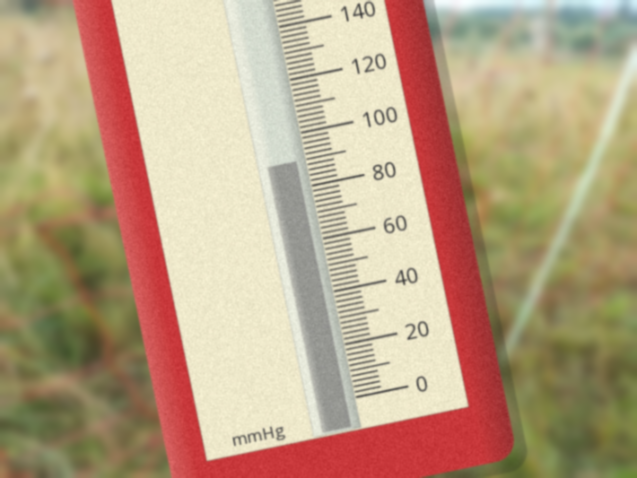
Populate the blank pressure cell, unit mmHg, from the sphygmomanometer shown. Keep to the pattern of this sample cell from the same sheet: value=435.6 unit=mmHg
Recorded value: value=90 unit=mmHg
